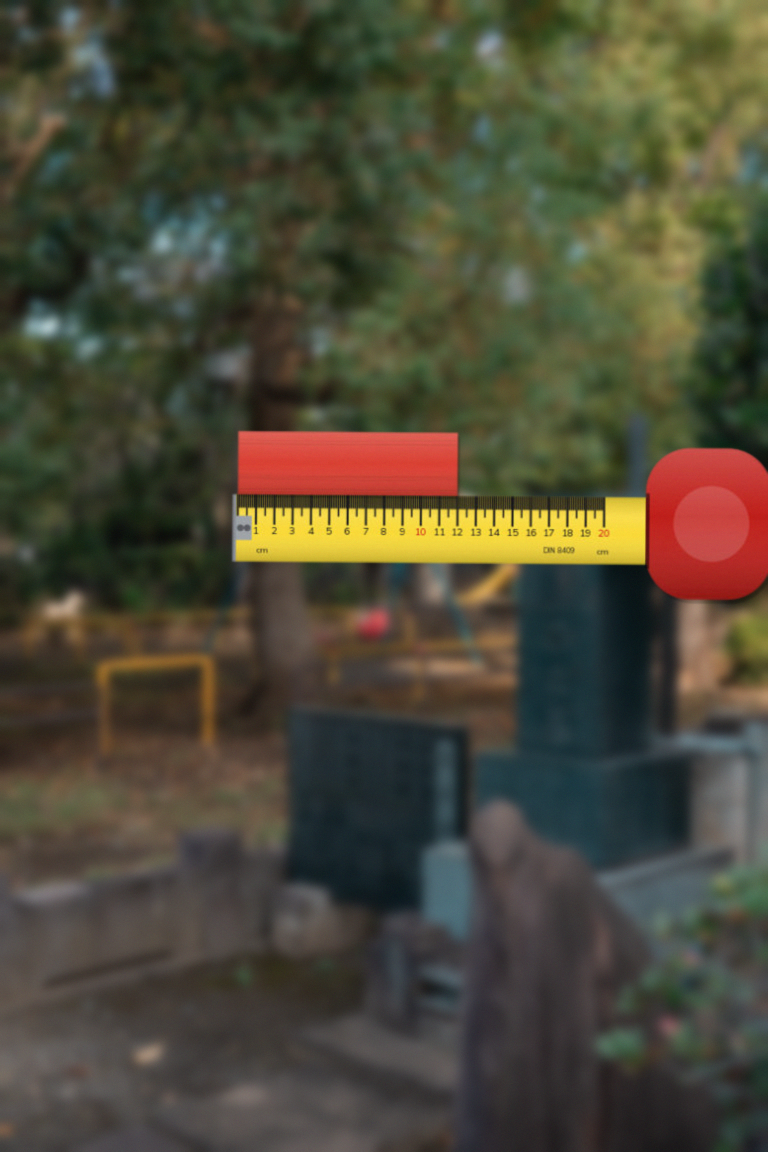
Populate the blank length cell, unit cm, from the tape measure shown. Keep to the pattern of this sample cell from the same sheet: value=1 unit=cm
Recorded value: value=12 unit=cm
